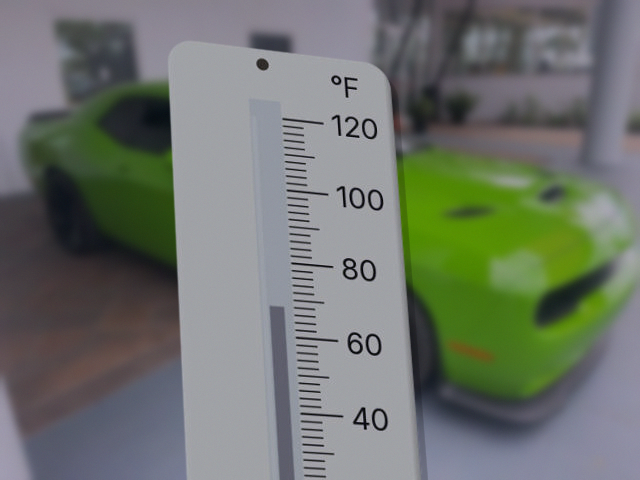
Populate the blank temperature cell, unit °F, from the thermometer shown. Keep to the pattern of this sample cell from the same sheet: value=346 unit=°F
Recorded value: value=68 unit=°F
